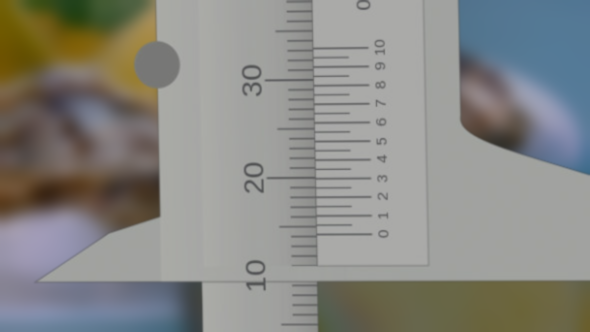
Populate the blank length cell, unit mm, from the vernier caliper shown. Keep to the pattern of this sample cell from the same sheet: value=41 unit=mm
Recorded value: value=14.2 unit=mm
